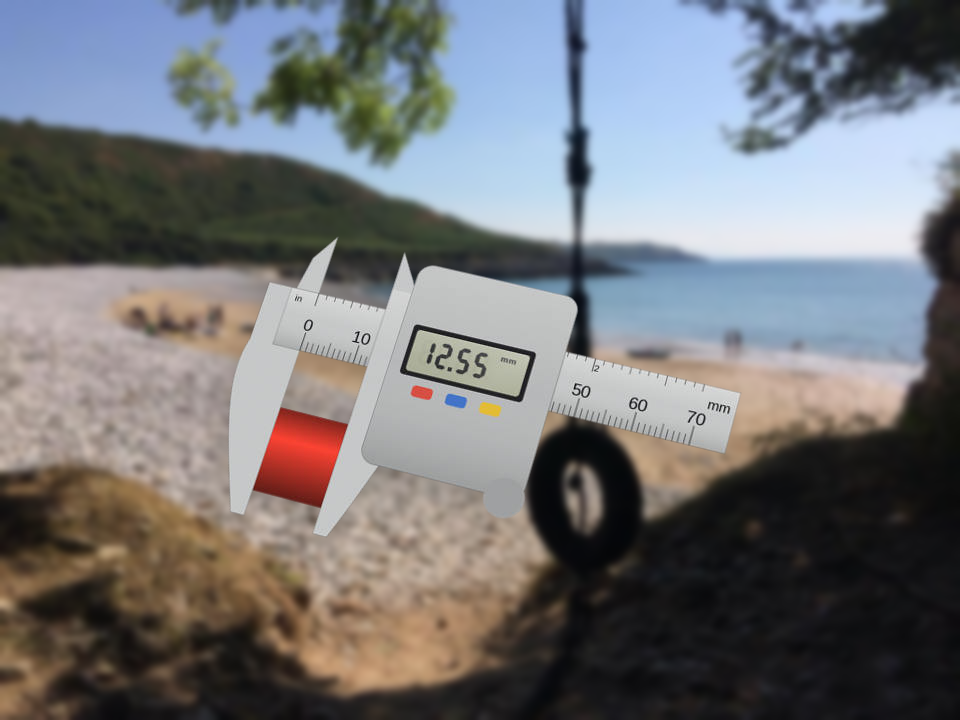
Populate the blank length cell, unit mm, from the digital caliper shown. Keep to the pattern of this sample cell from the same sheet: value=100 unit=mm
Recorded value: value=12.55 unit=mm
